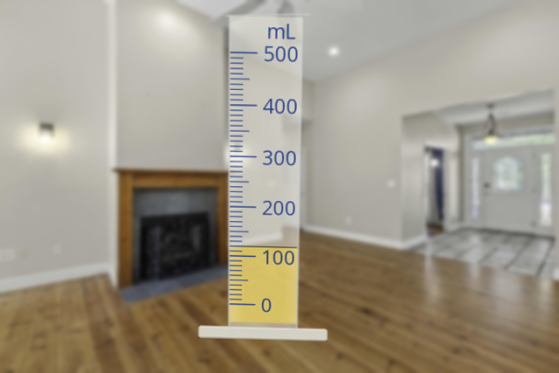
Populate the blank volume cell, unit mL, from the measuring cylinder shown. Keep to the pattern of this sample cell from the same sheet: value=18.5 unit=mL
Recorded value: value=120 unit=mL
